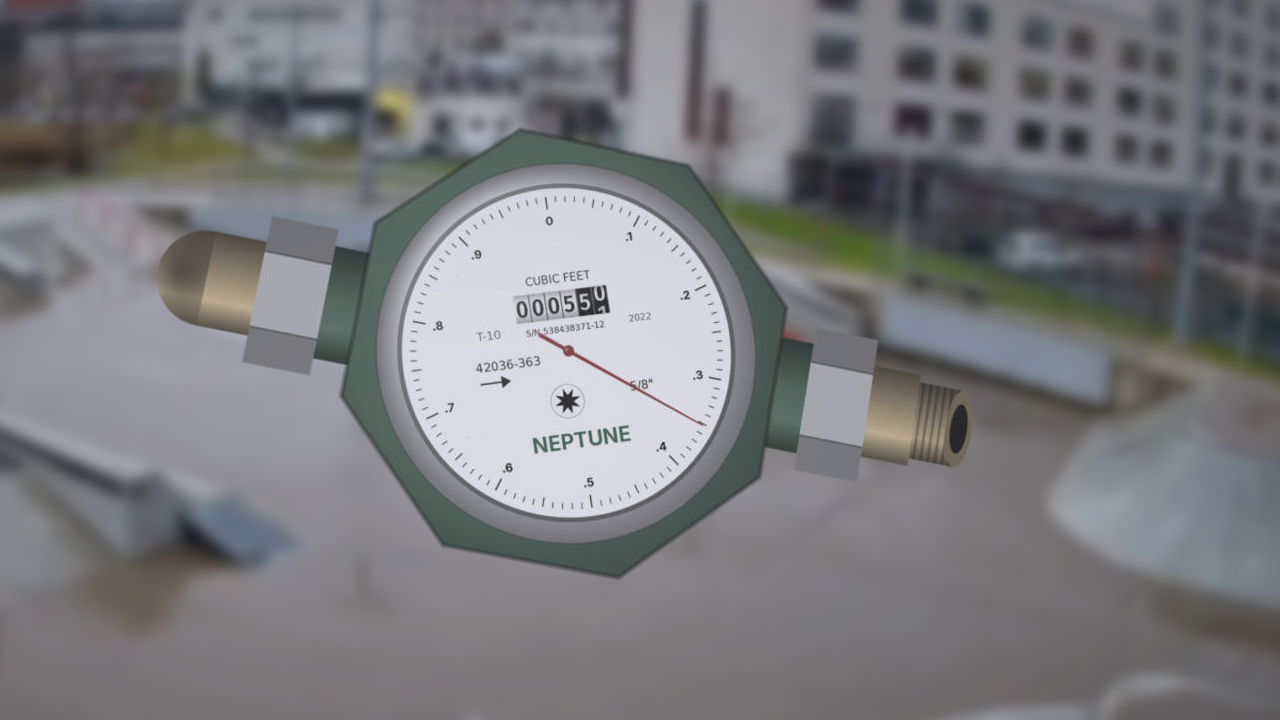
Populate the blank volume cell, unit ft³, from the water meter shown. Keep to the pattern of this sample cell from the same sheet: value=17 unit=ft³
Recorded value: value=550.35 unit=ft³
